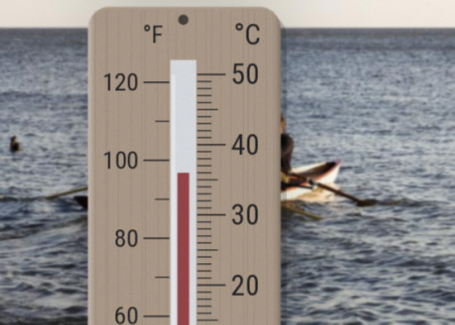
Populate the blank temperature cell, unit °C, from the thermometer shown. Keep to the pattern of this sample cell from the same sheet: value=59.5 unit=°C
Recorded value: value=36 unit=°C
